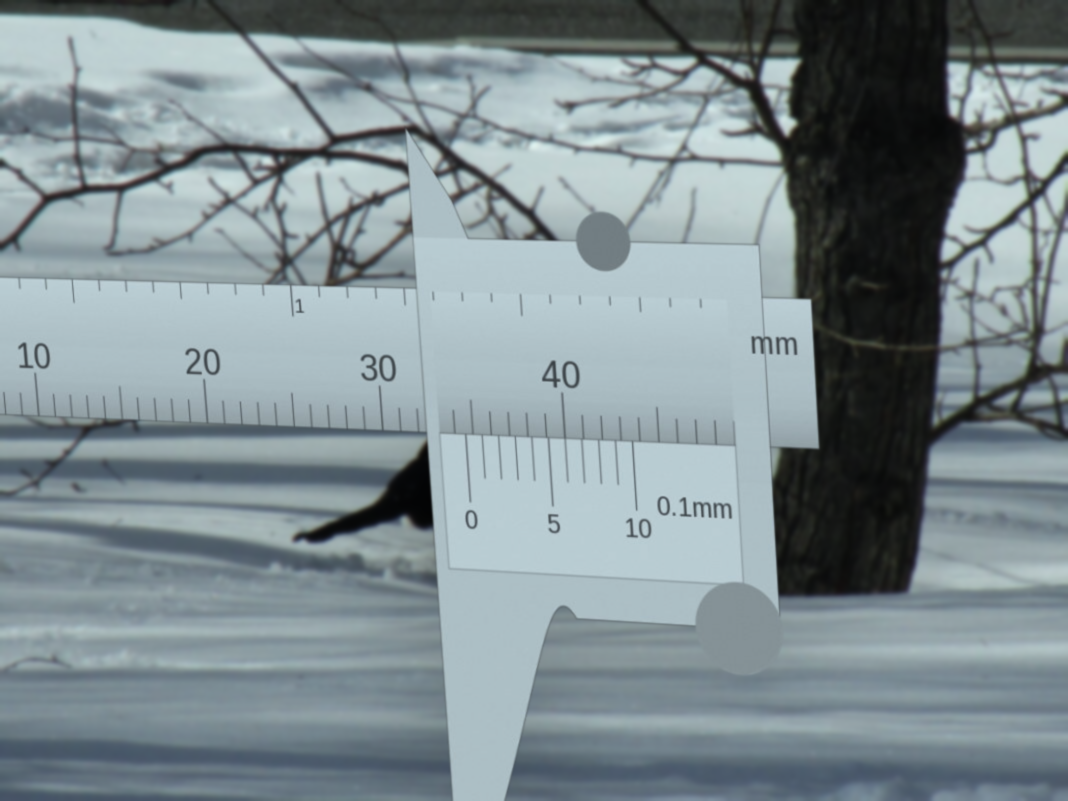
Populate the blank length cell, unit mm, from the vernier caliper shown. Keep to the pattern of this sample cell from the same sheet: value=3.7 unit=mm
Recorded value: value=34.6 unit=mm
